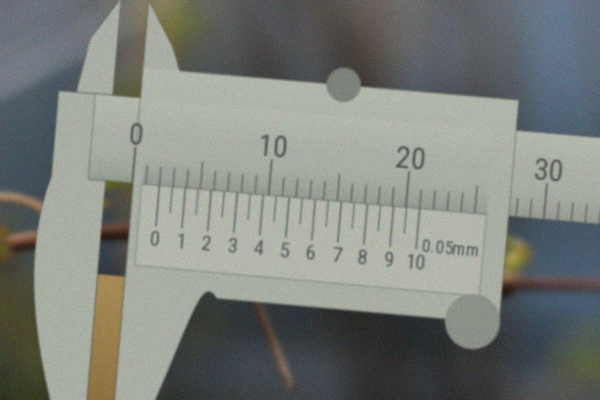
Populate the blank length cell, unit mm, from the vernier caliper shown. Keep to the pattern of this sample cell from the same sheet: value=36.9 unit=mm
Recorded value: value=2.0 unit=mm
